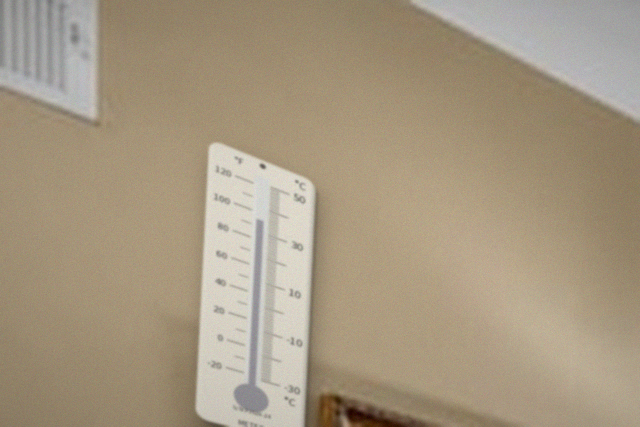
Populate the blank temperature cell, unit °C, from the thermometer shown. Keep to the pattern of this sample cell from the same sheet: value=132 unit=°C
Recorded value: value=35 unit=°C
